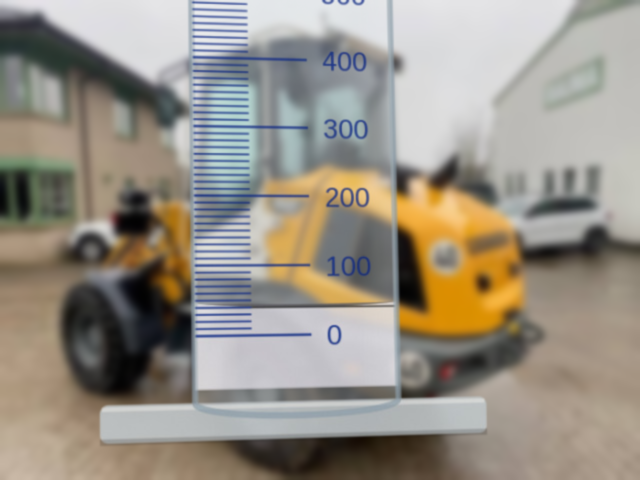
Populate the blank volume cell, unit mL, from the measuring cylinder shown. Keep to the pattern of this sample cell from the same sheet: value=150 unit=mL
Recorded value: value=40 unit=mL
